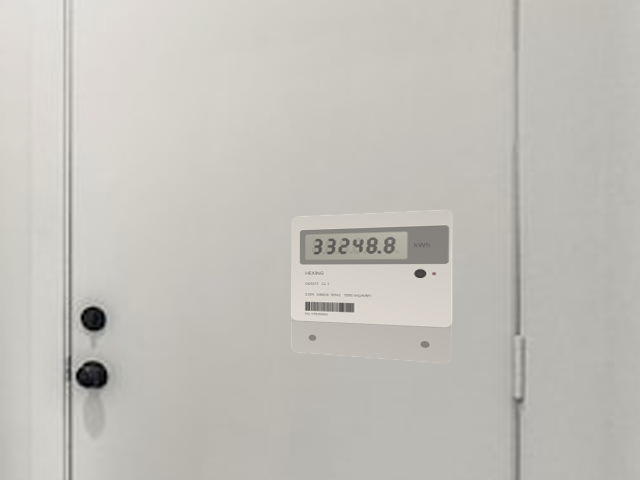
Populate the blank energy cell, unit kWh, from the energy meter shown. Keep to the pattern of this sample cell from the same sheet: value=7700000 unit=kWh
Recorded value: value=33248.8 unit=kWh
